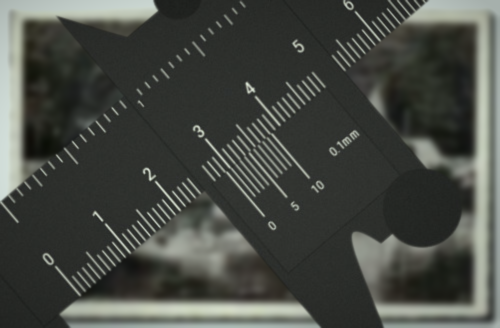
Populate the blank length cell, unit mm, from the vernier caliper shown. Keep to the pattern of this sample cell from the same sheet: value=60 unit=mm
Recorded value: value=29.2 unit=mm
